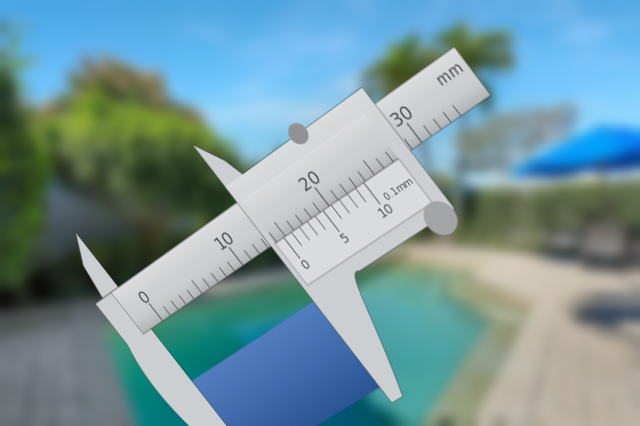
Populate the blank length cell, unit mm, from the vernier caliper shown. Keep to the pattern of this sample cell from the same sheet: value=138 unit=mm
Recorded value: value=14.8 unit=mm
